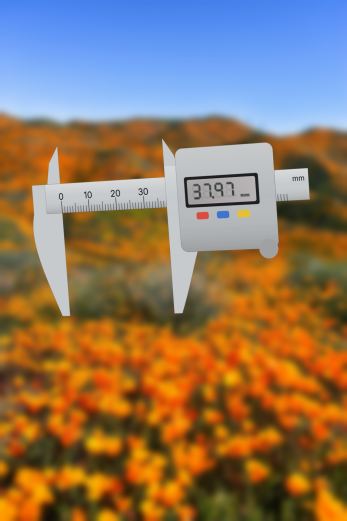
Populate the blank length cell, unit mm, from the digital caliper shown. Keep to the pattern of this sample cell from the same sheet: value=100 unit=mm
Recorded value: value=37.97 unit=mm
